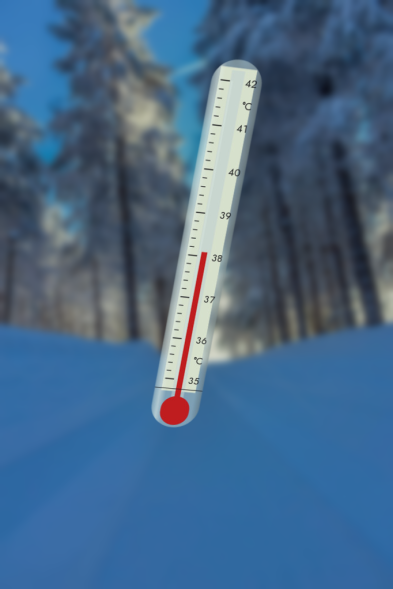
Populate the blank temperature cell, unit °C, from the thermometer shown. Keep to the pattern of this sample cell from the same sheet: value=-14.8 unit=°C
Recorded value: value=38.1 unit=°C
